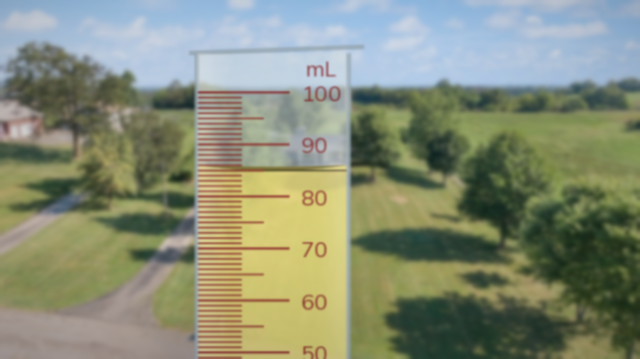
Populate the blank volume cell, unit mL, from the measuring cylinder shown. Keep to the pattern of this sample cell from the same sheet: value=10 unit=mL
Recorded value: value=85 unit=mL
